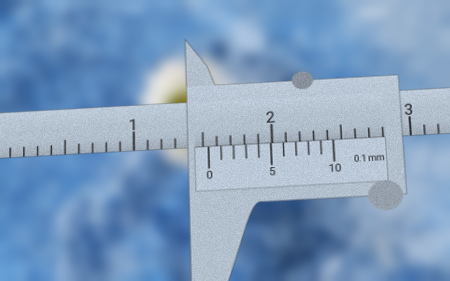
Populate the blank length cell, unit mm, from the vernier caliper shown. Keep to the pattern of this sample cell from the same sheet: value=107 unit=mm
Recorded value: value=15.4 unit=mm
